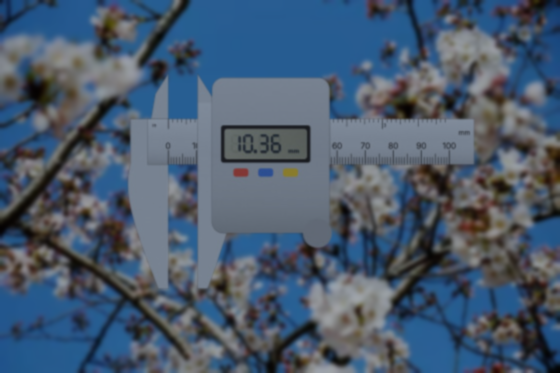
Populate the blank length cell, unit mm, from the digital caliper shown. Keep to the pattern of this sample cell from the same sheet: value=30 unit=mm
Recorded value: value=10.36 unit=mm
